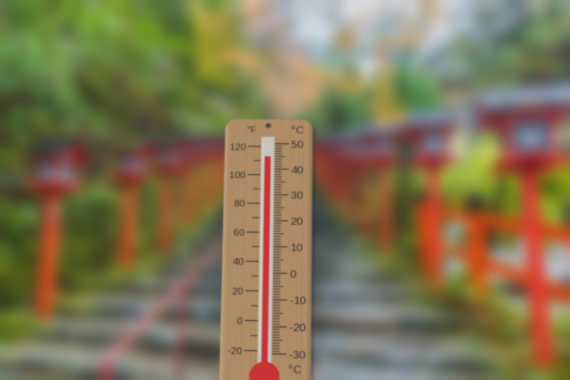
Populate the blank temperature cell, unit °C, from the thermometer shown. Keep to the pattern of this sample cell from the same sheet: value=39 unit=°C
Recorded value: value=45 unit=°C
